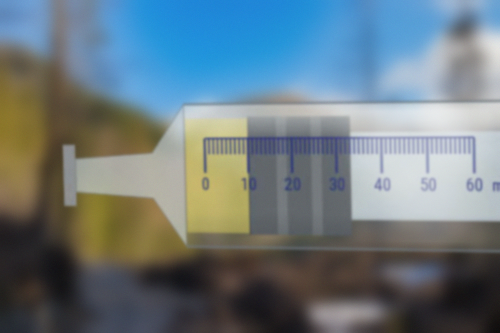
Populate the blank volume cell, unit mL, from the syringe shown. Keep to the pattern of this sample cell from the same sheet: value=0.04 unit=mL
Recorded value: value=10 unit=mL
